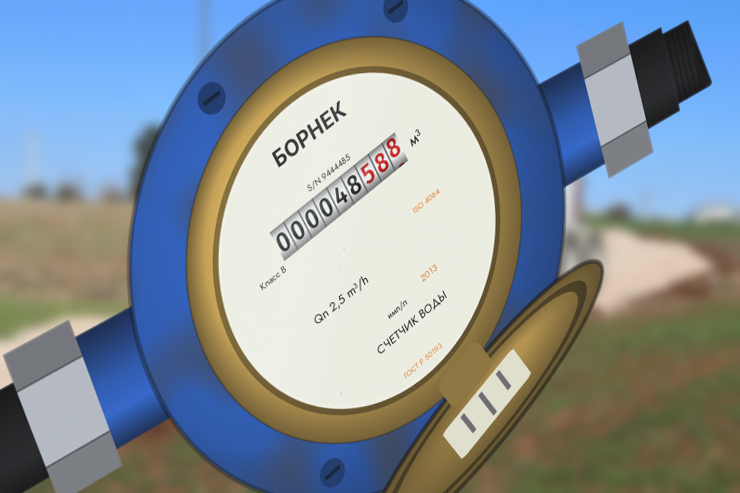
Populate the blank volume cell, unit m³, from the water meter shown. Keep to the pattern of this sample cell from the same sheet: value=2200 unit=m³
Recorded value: value=48.588 unit=m³
